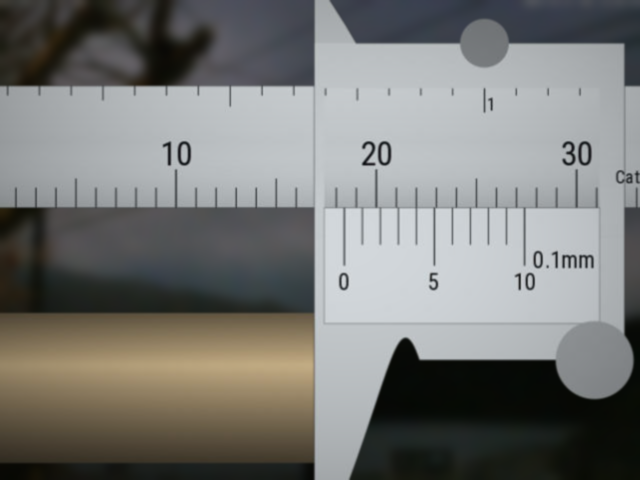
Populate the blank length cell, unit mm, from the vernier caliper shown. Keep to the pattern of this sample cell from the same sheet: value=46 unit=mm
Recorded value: value=18.4 unit=mm
